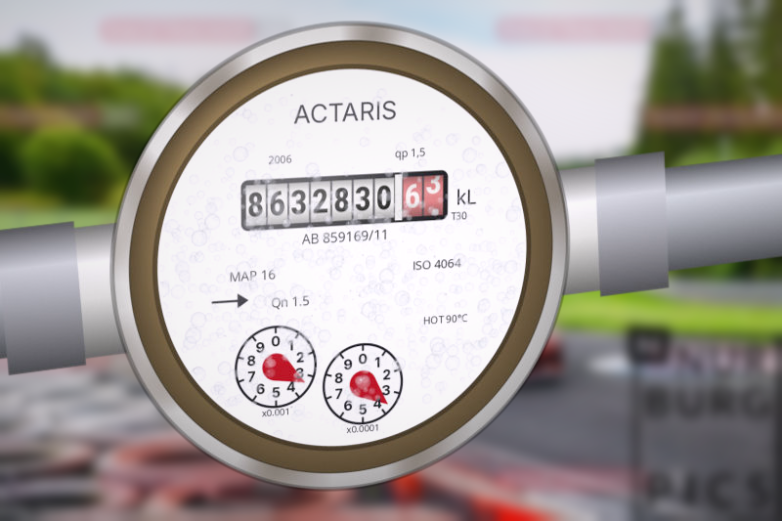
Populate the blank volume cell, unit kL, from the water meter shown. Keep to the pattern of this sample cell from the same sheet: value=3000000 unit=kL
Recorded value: value=8632830.6333 unit=kL
